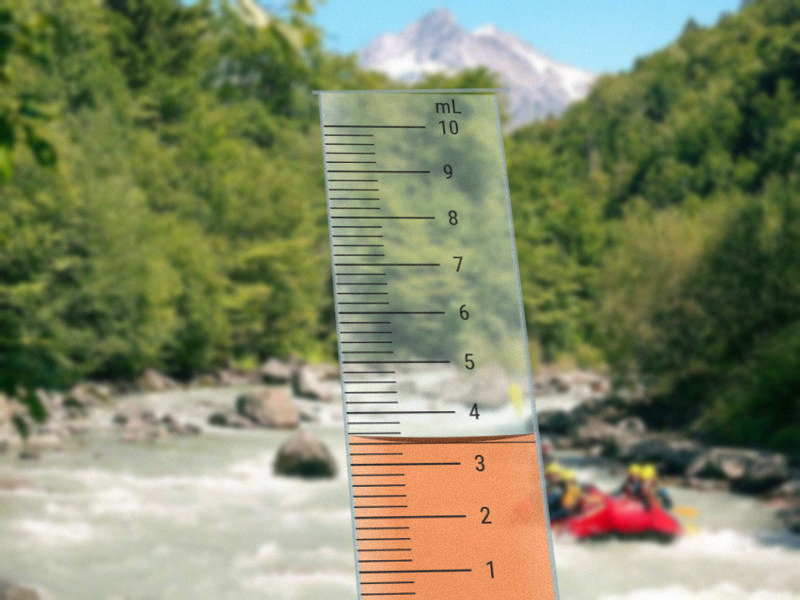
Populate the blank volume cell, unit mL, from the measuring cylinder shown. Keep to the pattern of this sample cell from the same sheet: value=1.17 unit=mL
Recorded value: value=3.4 unit=mL
